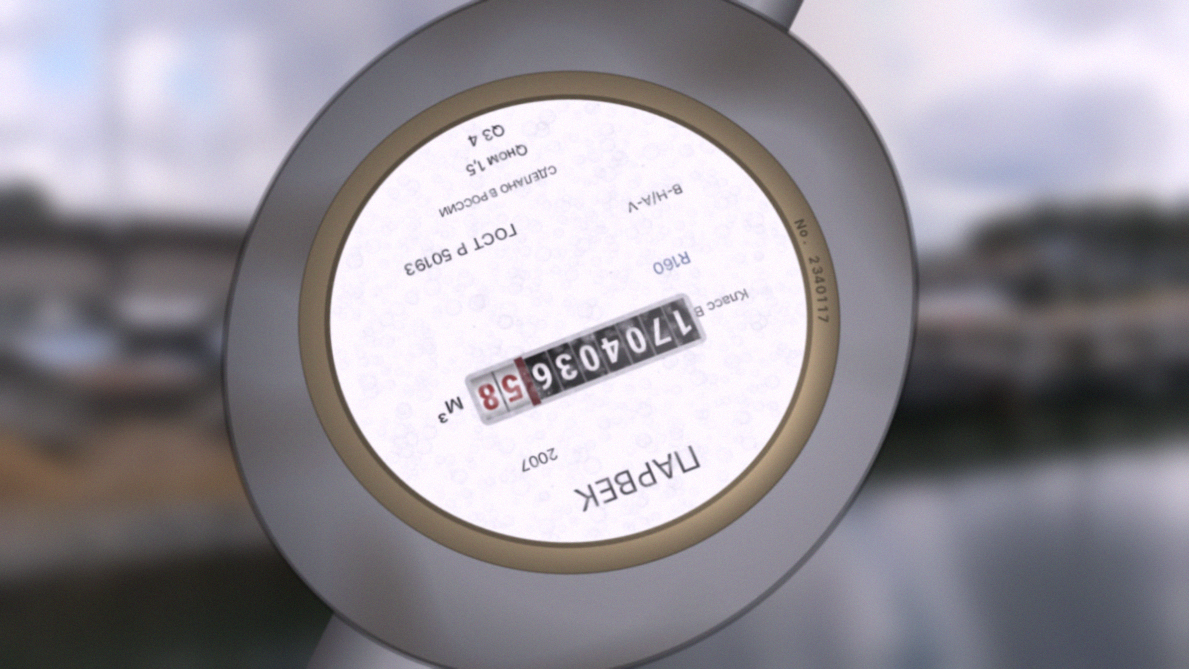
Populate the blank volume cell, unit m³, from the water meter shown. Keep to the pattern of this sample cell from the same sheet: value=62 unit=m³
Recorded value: value=1704036.58 unit=m³
